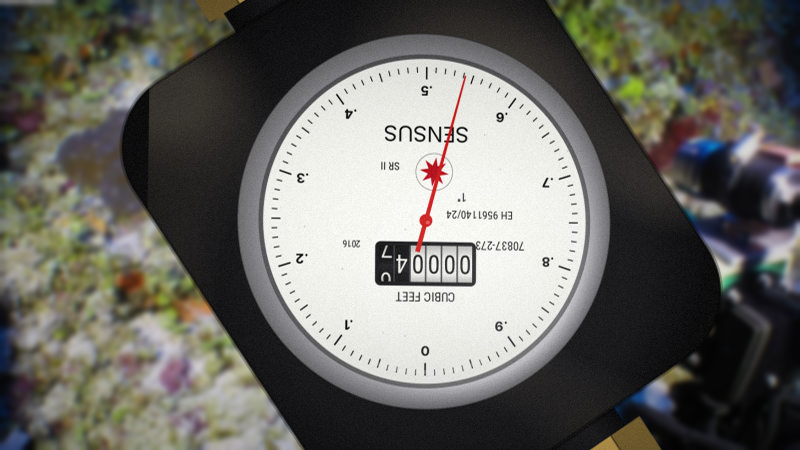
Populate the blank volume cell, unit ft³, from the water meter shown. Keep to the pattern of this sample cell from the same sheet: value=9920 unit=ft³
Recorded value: value=46.54 unit=ft³
